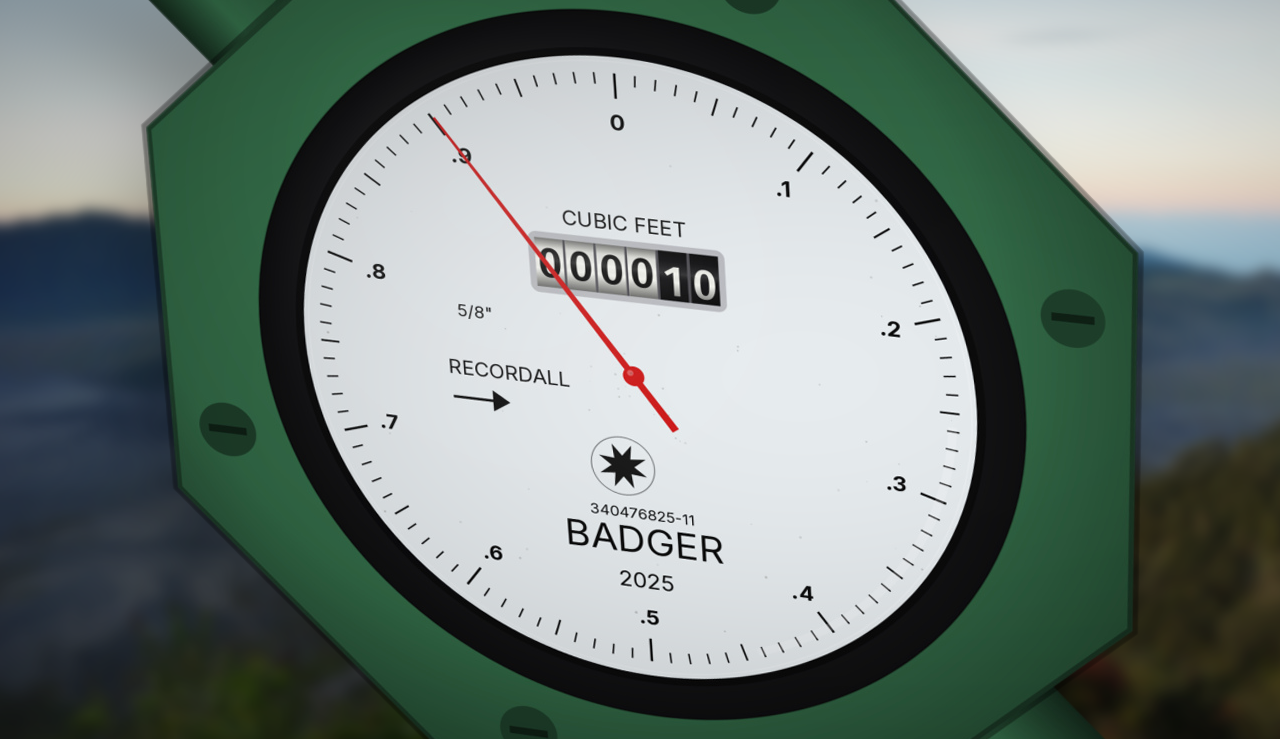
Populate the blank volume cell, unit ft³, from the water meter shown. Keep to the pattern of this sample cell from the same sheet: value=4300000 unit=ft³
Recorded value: value=9.90 unit=ft³
